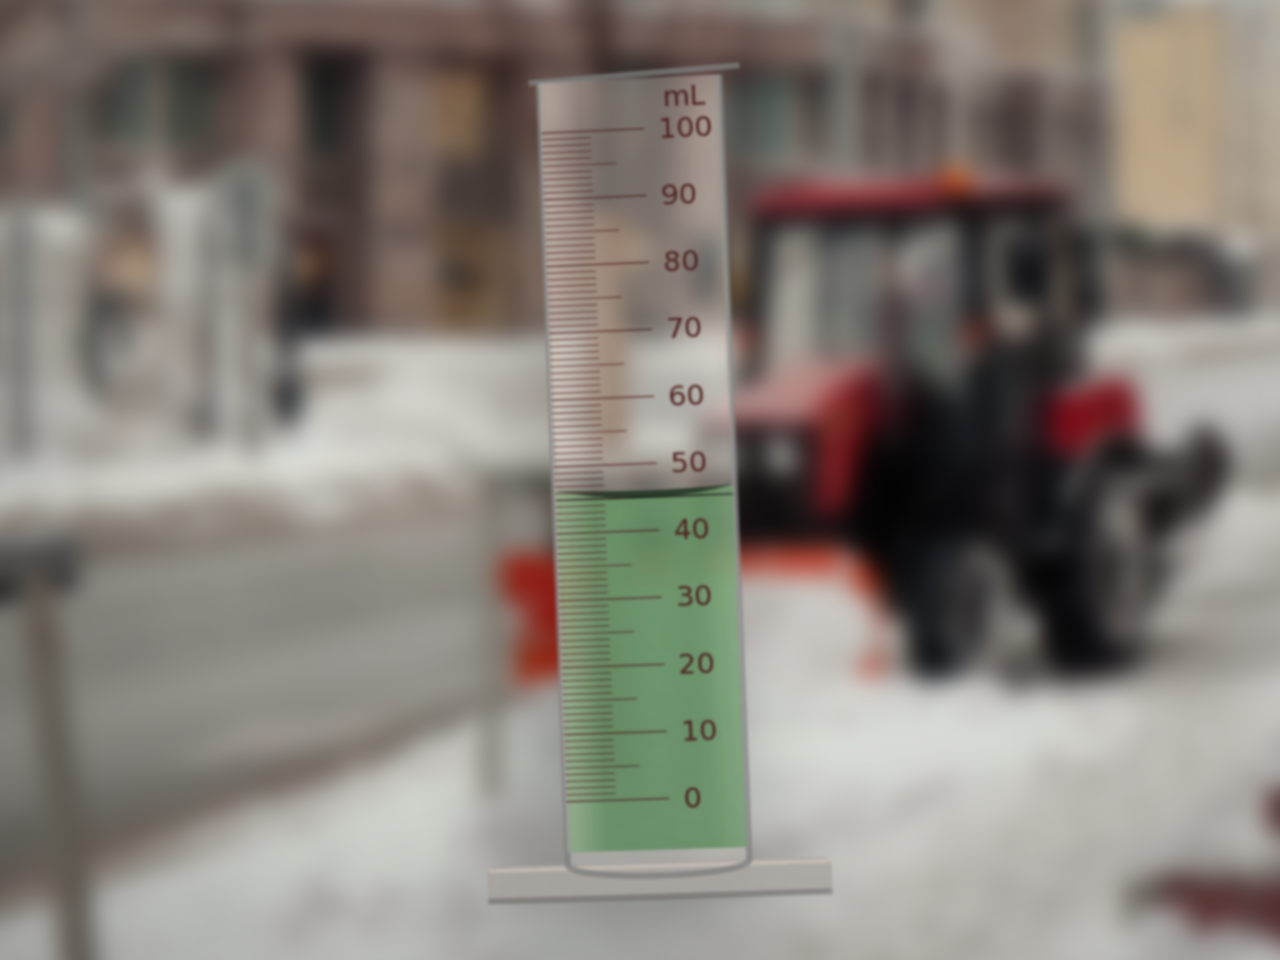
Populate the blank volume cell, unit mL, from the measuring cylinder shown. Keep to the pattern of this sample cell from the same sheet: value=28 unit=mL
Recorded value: value=45 unit=mL
